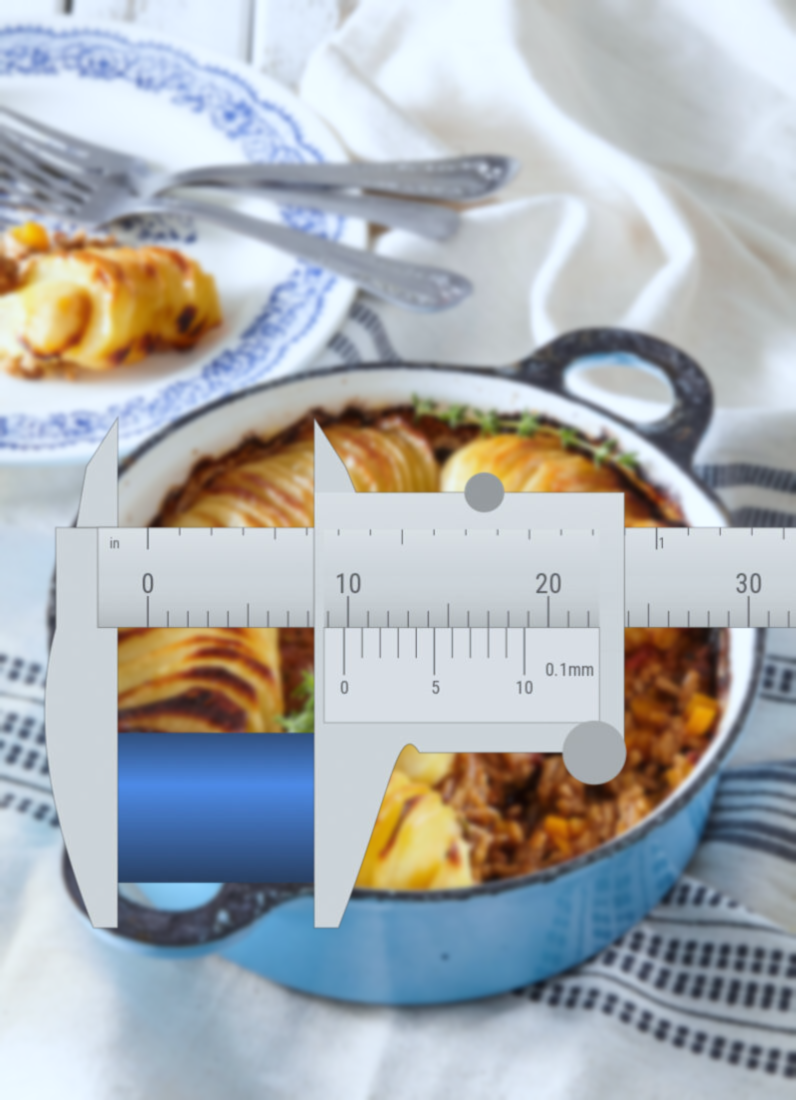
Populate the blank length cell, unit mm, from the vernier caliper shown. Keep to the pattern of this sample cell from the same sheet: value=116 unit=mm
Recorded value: value=9.8 unit=mm
